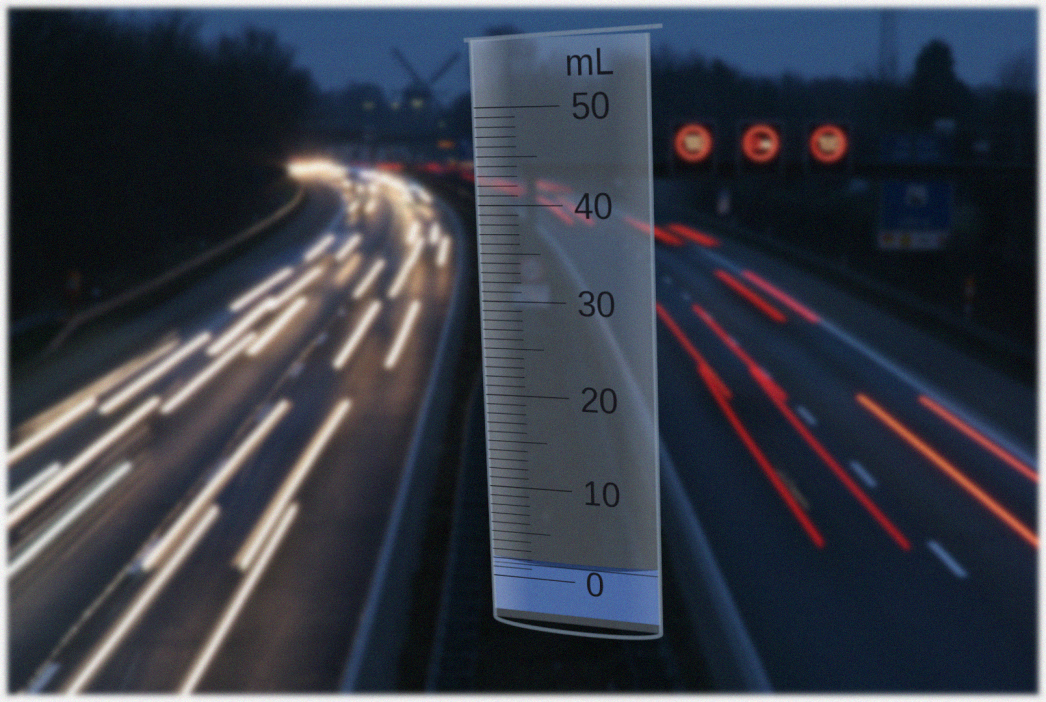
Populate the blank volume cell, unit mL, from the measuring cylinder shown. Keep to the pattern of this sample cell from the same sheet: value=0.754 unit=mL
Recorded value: value=1.5 unit=mL
